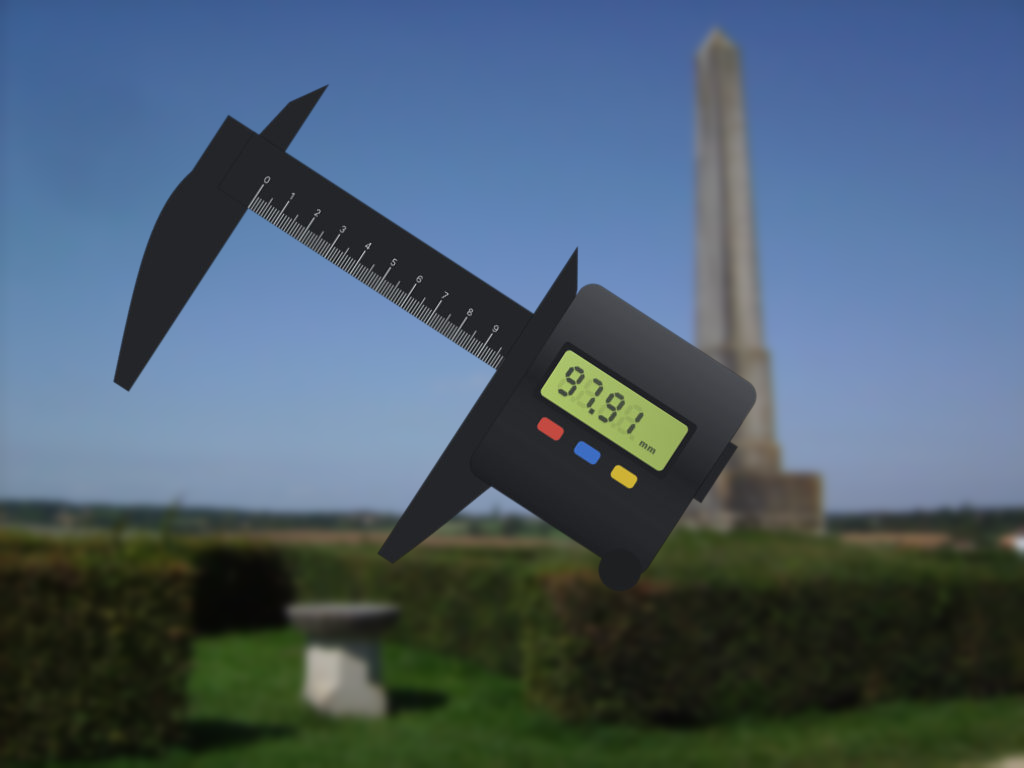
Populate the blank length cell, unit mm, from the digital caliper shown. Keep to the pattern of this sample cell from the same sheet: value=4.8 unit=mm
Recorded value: value=97.91 unit=mm
